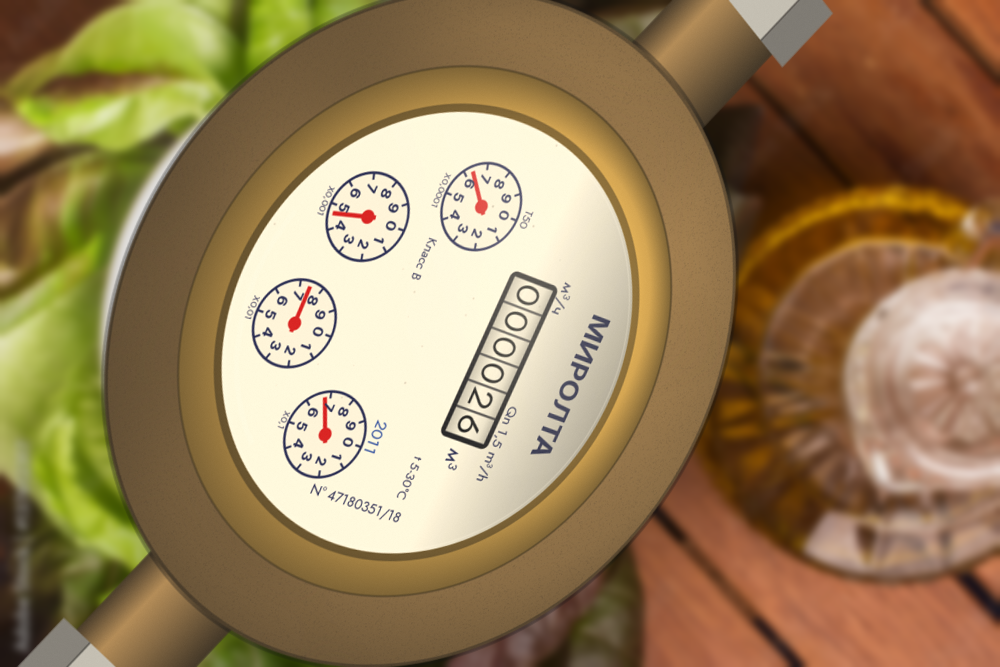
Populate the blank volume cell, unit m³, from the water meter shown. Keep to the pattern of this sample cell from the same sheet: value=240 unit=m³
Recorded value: value=26.6746 unit=m³
